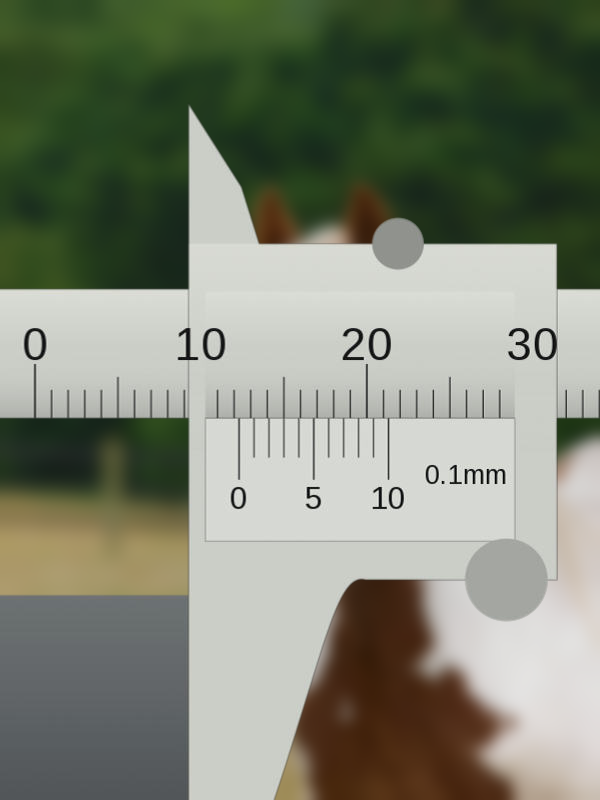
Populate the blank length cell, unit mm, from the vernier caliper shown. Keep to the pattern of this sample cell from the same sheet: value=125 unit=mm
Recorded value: value=12.3 unit=mm
